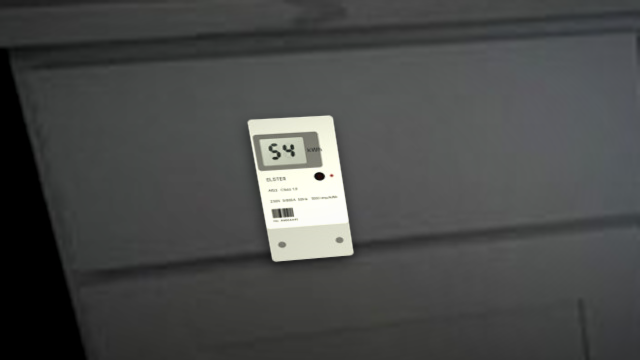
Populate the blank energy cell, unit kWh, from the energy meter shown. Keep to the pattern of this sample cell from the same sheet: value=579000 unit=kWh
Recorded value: value=54 unit=kWh
